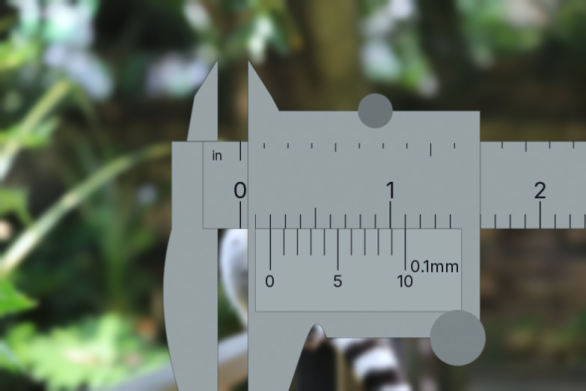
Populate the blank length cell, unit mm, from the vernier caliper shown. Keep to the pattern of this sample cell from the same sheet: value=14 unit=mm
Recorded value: value=2.0 unit=mm
